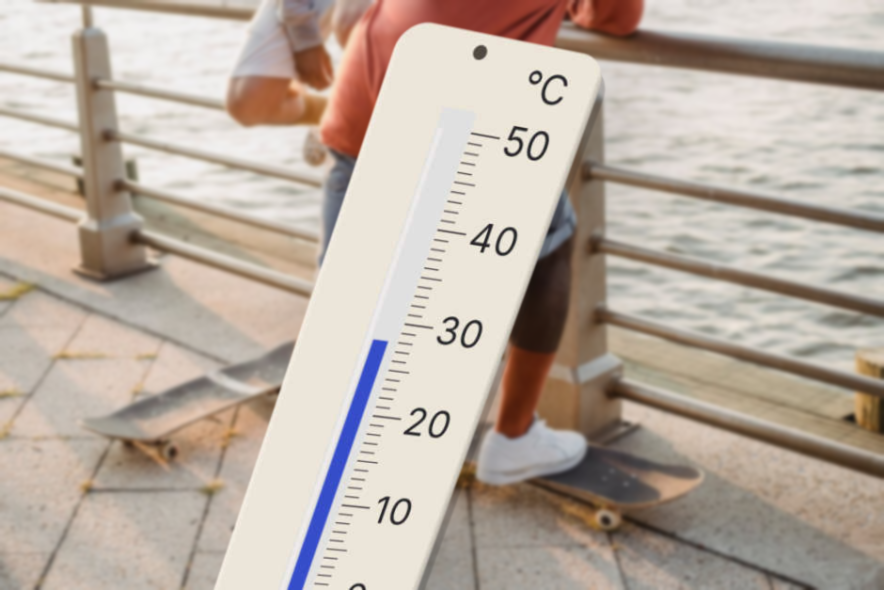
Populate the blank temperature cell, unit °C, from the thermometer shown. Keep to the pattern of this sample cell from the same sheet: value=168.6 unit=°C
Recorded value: value=28 unit=°C
